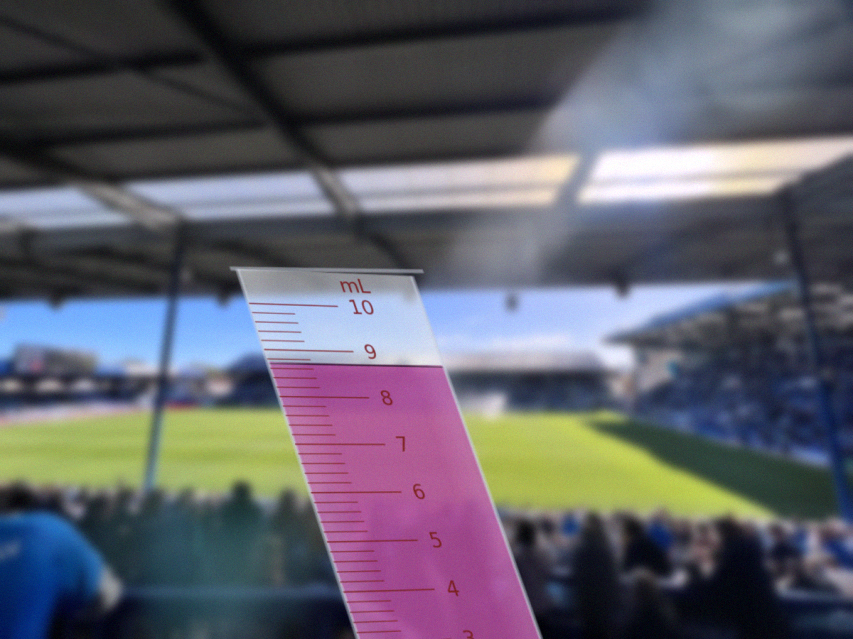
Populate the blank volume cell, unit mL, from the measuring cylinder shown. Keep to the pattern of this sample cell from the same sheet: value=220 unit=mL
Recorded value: value=8.7 unit=mL
